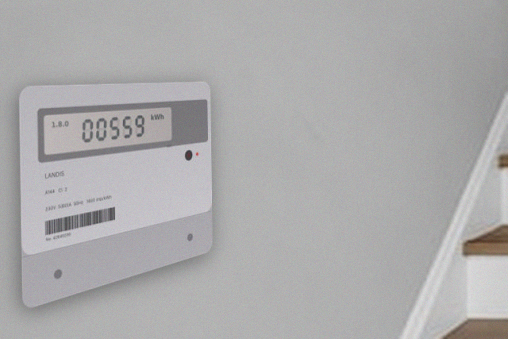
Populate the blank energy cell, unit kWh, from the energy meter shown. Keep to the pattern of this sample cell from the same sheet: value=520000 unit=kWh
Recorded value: value=559 unit=kWh
